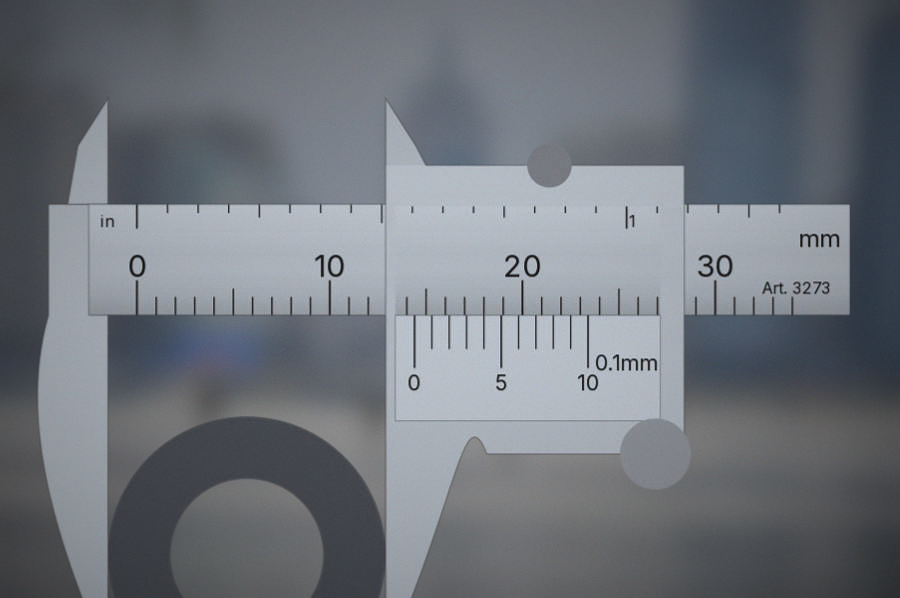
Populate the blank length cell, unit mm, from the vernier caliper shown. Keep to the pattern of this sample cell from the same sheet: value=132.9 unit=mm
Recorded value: value=14.4 unit=mm
